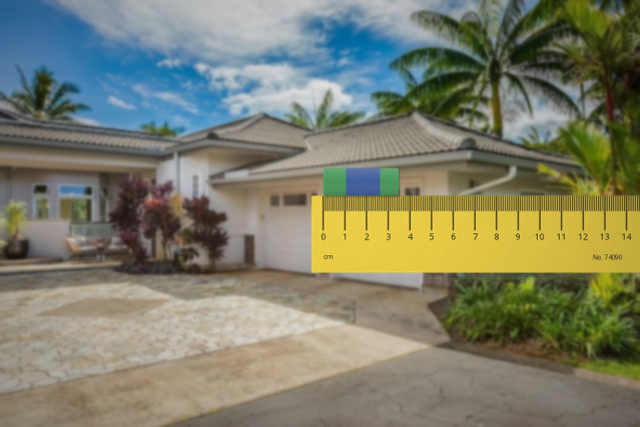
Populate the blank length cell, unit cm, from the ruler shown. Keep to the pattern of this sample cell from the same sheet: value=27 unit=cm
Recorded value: value=3.5 unit=cm
